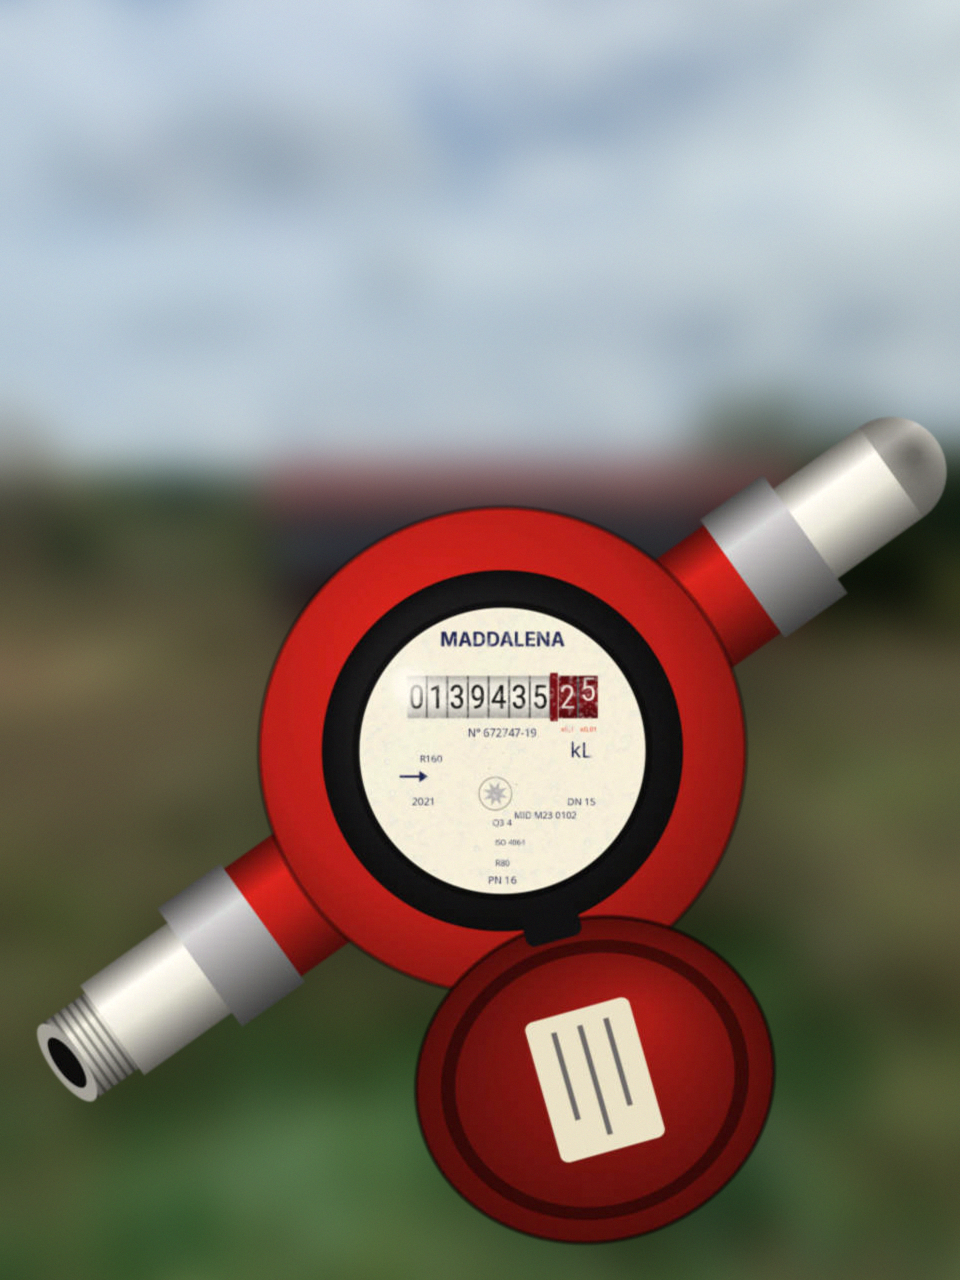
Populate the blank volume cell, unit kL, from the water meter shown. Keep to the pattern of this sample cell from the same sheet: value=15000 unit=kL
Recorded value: value=139435.25 unit=kL
